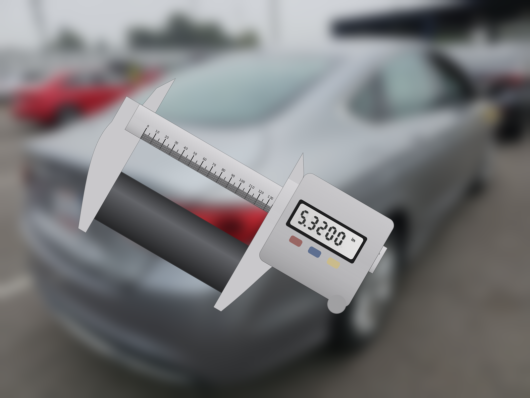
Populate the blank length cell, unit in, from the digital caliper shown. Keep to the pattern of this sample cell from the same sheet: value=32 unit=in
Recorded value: value=5.3200 unit=in
